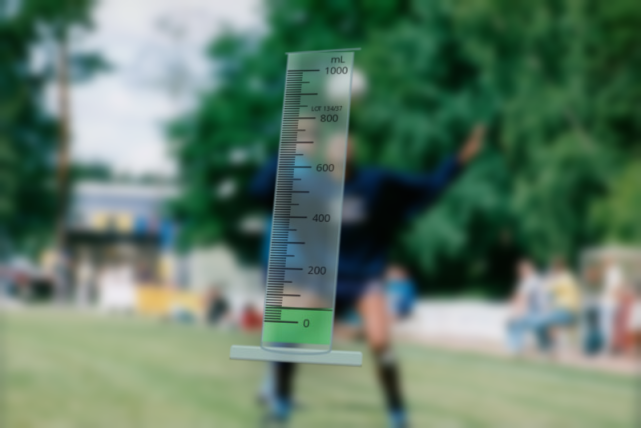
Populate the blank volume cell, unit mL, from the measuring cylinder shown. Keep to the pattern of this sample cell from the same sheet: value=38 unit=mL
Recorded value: value=50 unit=mL
